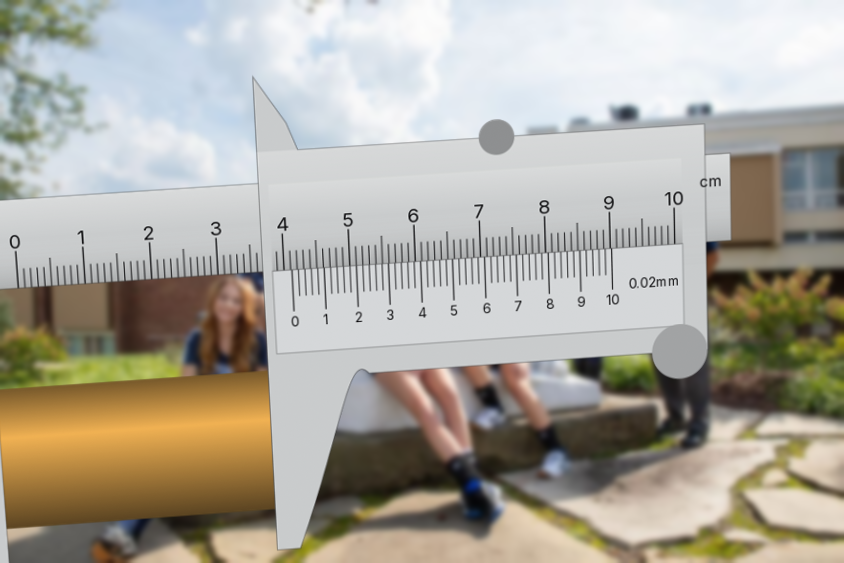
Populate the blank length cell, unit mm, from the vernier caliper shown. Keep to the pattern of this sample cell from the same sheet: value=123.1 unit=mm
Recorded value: value=41.2 unit=mm
